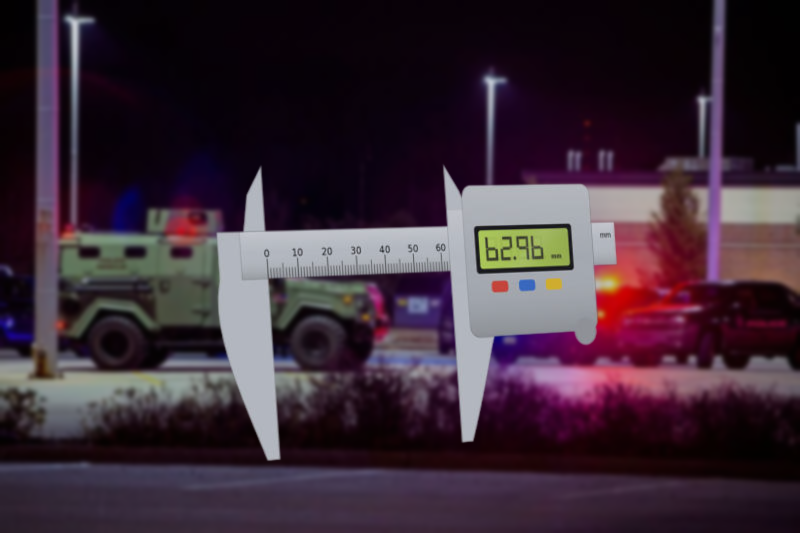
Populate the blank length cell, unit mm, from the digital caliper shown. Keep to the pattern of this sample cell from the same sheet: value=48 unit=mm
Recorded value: value=62.96 unit=mm
